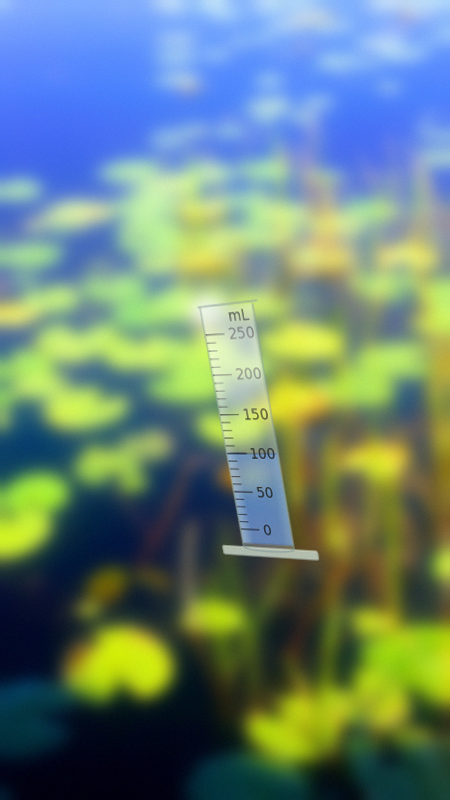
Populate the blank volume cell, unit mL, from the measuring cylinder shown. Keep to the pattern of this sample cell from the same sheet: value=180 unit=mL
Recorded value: value=100 unit=mL
